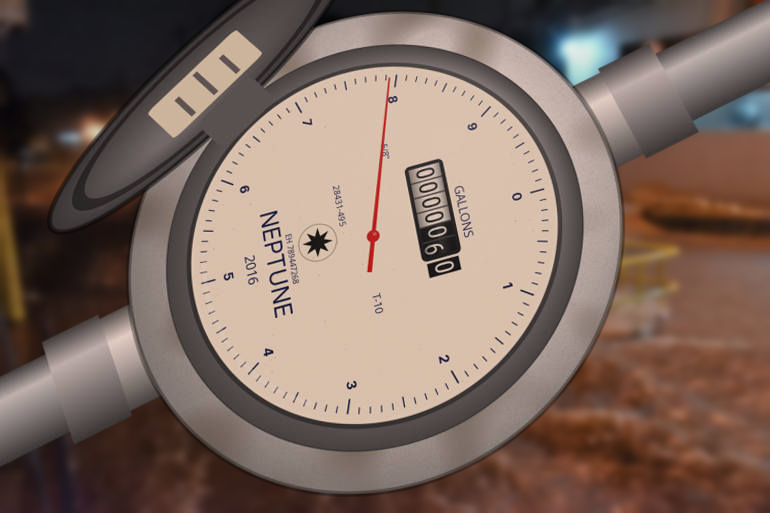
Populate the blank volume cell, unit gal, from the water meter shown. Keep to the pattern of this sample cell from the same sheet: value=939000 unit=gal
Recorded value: value=57.9 unit=gal
